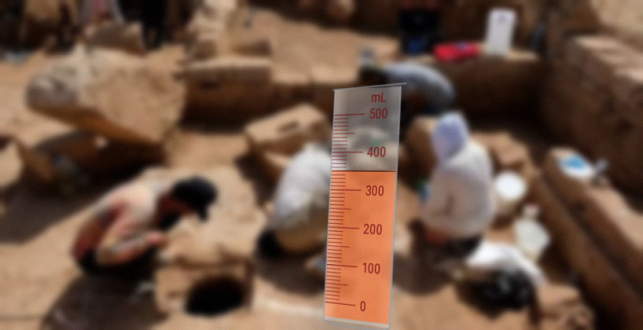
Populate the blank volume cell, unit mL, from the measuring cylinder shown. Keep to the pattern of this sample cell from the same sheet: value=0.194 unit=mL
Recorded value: value=350 unit=mL
